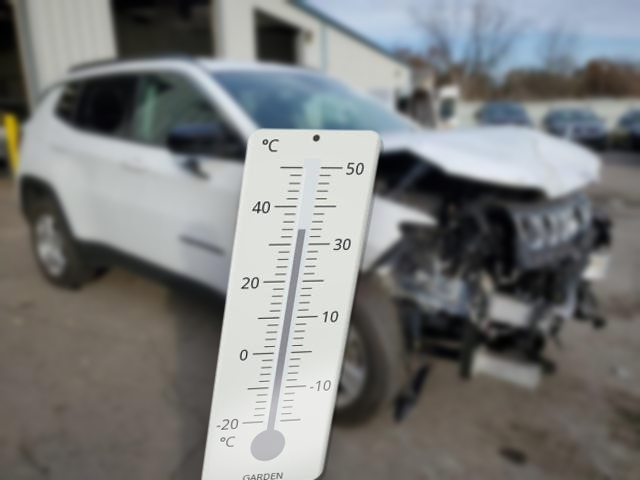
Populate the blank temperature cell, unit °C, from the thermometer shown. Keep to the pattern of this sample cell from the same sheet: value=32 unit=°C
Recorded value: value=34 unit=°C
